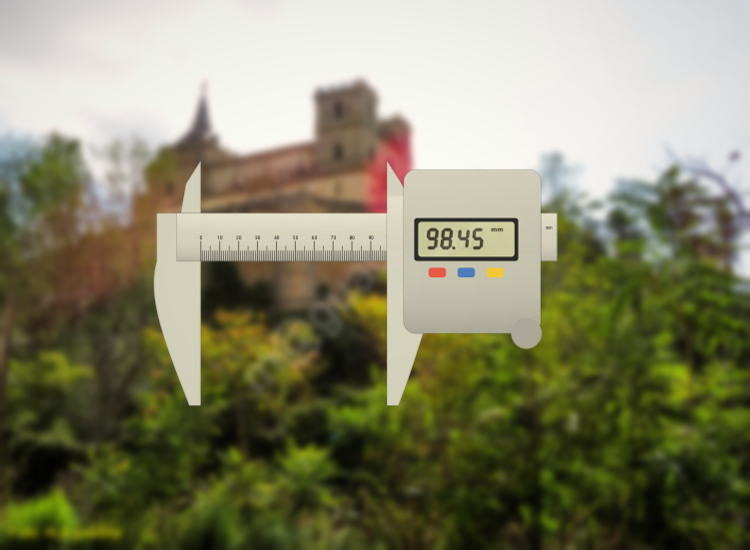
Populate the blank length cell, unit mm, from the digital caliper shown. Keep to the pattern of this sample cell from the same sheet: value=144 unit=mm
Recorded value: value=98.45 unit=mm
